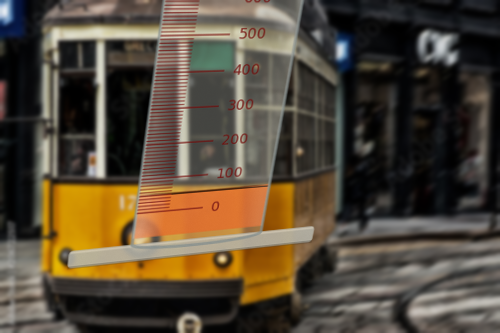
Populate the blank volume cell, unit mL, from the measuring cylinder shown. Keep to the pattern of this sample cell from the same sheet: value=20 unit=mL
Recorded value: value=50 unit=mL
